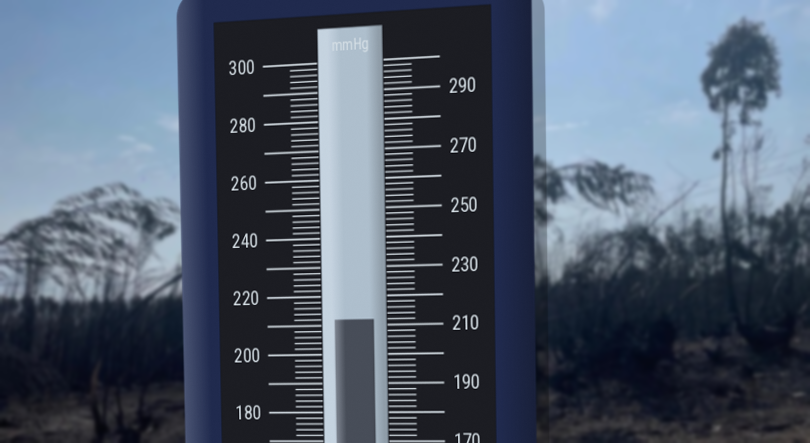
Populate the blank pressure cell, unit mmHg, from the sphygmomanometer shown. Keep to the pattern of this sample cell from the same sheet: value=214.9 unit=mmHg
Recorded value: value=212 unit=mmHg
